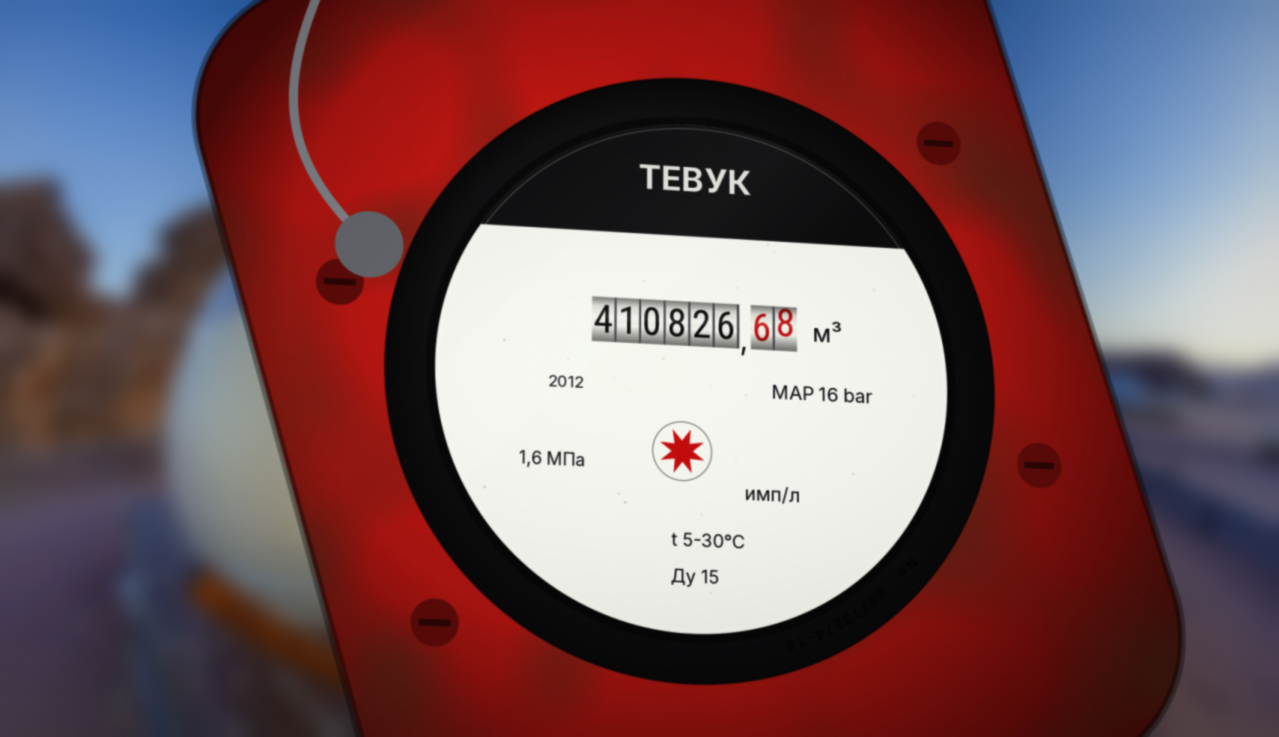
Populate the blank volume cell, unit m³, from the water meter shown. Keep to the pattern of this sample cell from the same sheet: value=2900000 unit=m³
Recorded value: value=410826.68 unit=m³
